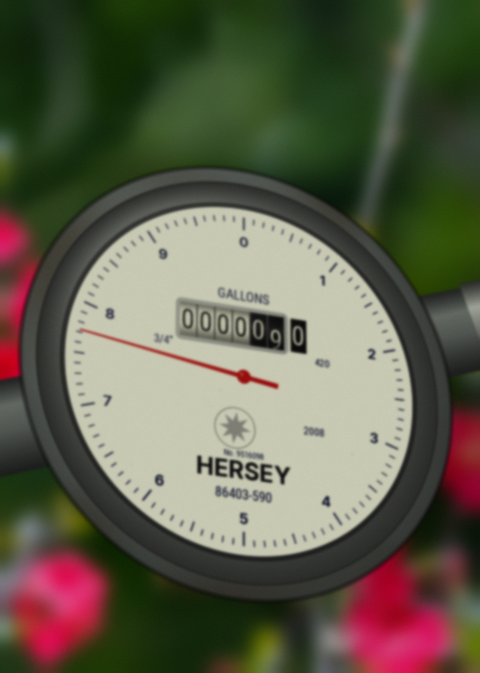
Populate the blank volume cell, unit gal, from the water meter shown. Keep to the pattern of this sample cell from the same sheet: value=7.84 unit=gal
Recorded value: value=87.7 unit=gal
